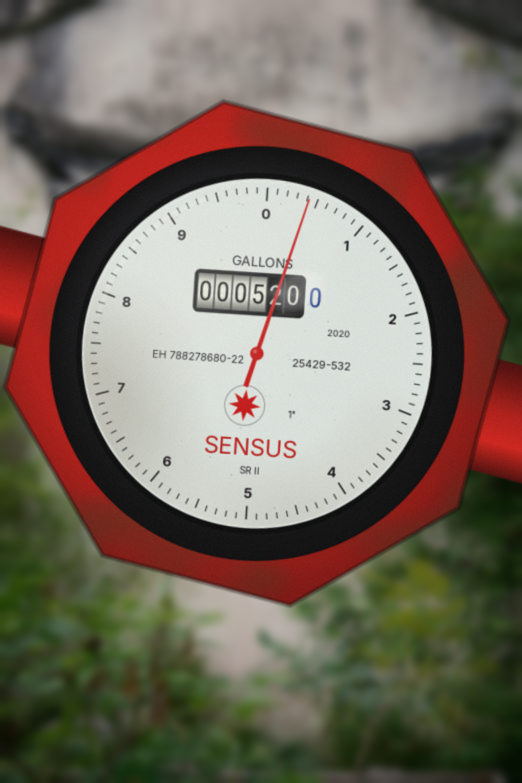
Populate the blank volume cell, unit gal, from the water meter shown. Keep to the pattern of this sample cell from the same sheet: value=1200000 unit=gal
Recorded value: value=5200.4 unit=gal
